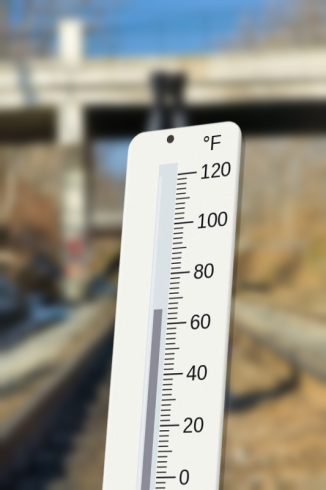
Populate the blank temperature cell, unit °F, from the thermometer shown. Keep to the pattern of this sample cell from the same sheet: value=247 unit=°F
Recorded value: value=66 unit=°F
